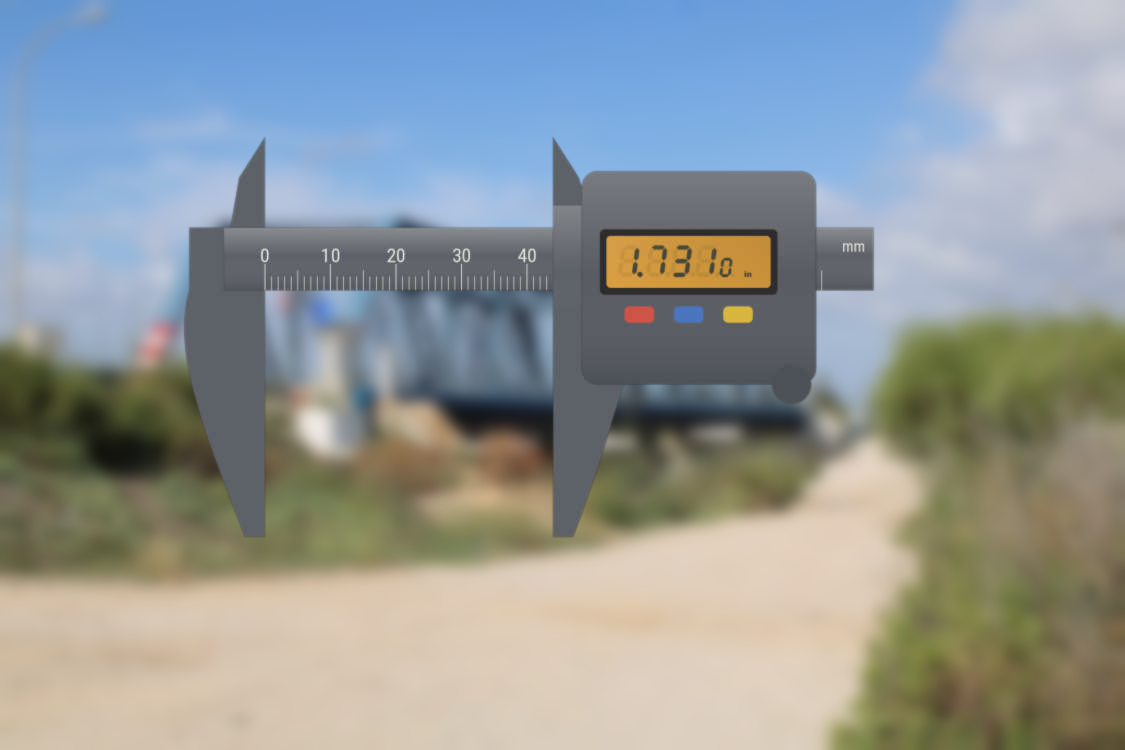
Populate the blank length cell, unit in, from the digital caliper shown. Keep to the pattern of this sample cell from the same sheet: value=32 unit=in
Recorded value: value=1.7310 unit=in
